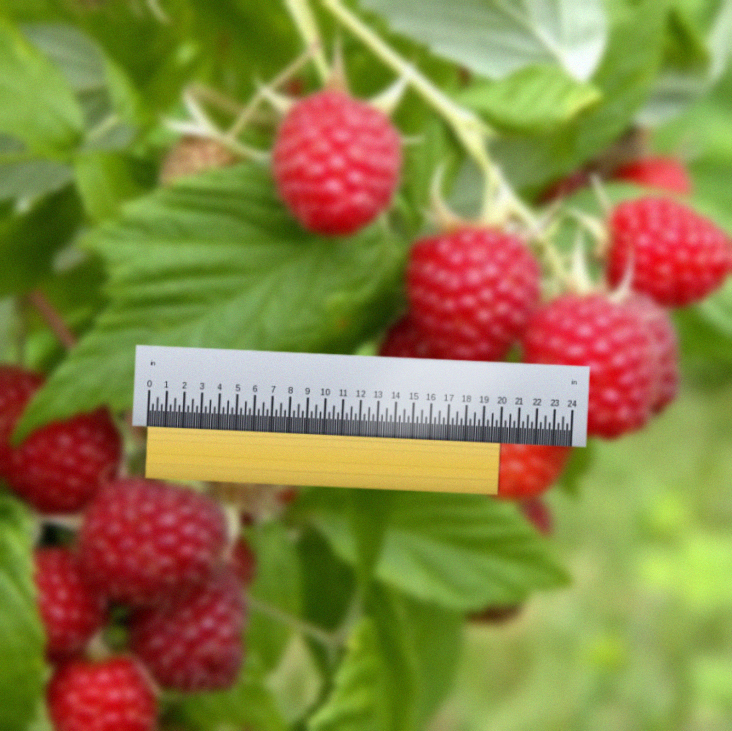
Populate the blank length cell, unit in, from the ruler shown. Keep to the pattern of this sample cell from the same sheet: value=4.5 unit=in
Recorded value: value=20 unit=in
